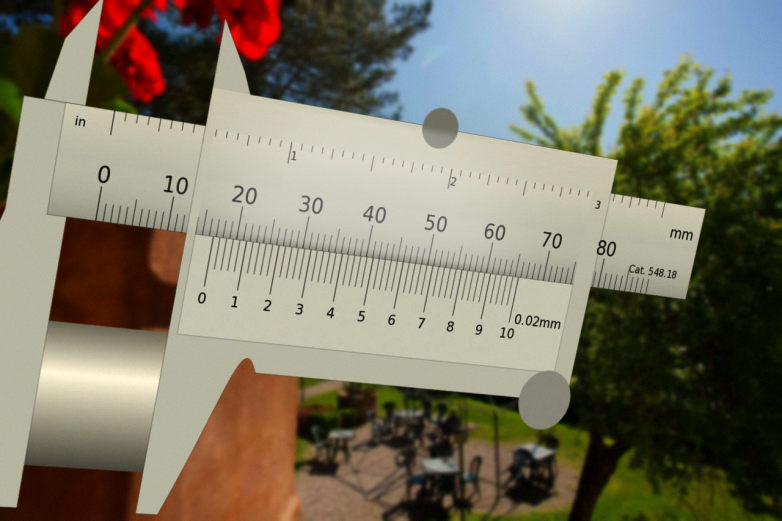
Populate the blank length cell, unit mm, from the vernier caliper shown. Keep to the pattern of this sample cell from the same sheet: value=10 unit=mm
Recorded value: value=16.6 unit=mm
